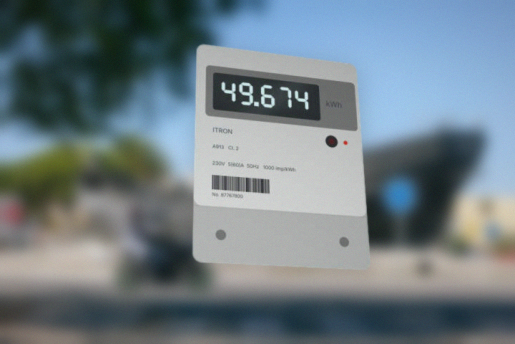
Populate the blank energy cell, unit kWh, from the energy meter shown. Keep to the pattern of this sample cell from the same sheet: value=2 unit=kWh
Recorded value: value=49.674 unit=kWh
